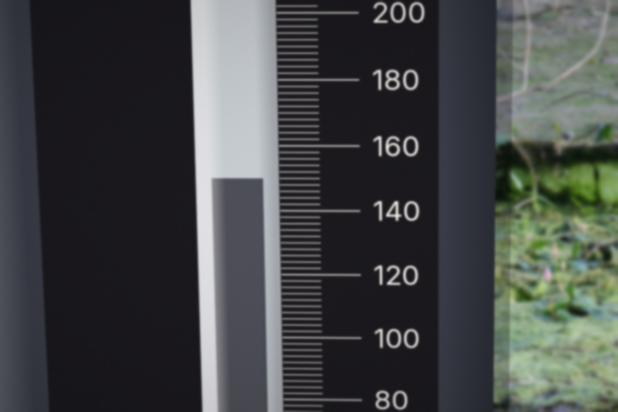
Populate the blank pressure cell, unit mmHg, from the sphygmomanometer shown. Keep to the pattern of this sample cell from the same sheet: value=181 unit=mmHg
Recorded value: value=150 unit=mmHg
